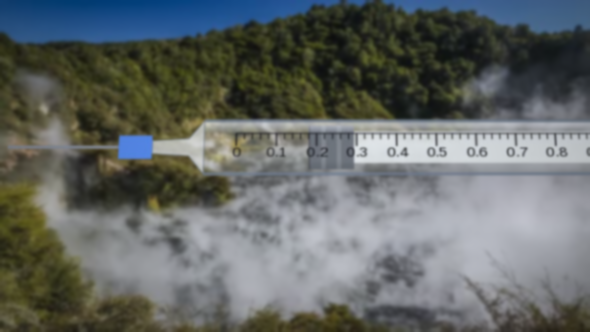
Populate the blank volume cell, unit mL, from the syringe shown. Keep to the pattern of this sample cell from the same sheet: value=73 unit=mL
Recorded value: value=0.18 unit=mL
